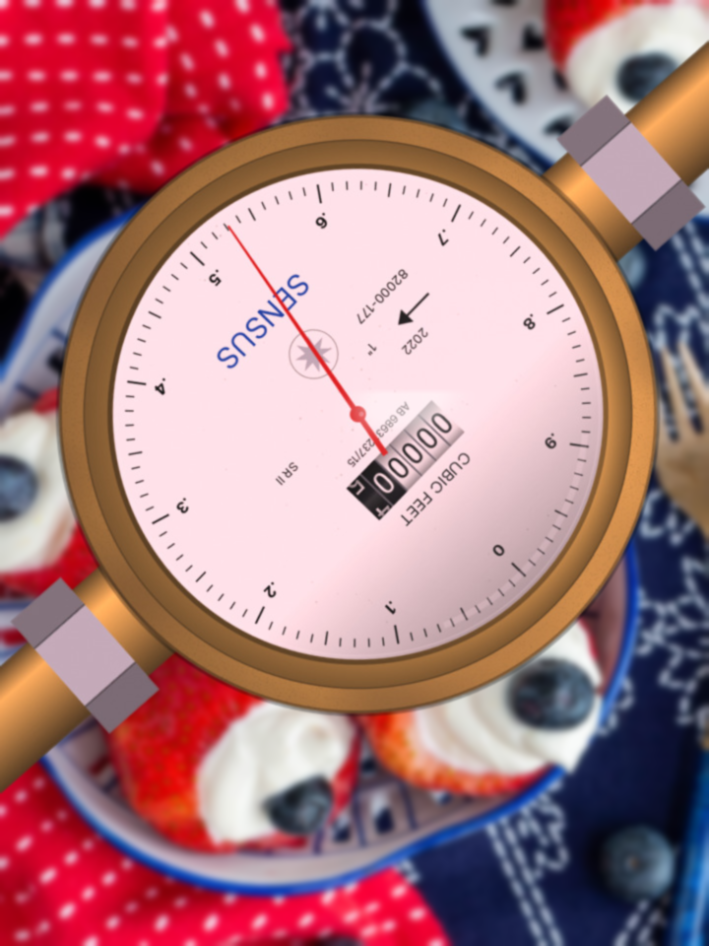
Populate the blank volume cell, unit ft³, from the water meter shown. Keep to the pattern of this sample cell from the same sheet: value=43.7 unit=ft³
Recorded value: value=4.53 unit=ft³
